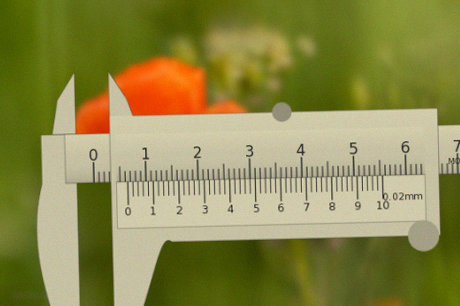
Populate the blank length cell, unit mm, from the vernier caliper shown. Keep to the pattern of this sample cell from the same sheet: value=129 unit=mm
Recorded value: value=6.5 unit=mm
